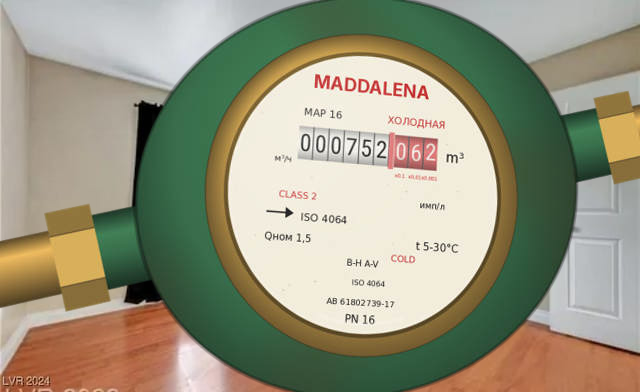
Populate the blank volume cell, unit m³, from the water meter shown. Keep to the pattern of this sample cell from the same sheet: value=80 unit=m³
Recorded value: value=752.062 unit=m³
